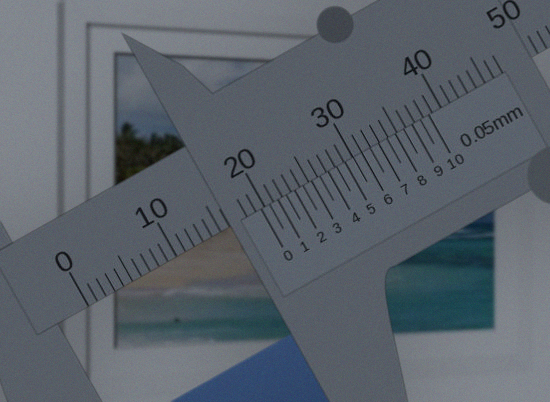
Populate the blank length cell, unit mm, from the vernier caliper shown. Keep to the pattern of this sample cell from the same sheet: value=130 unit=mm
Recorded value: value=19.6 unit=mm
